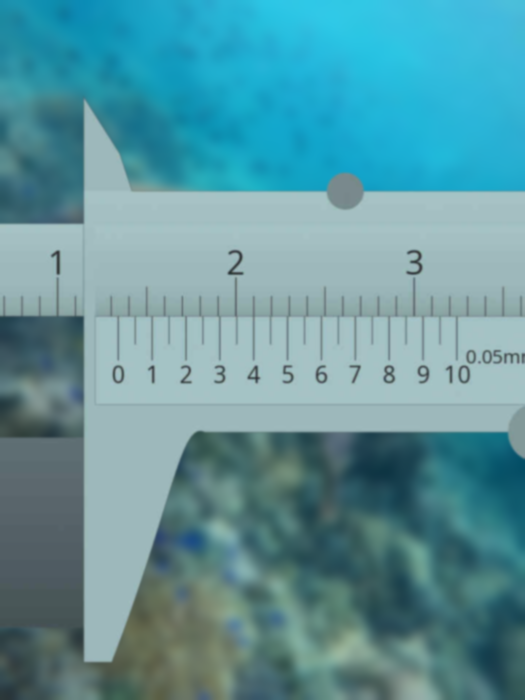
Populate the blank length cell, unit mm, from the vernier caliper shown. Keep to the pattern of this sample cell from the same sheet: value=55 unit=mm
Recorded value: value=13.4 unit=mm
